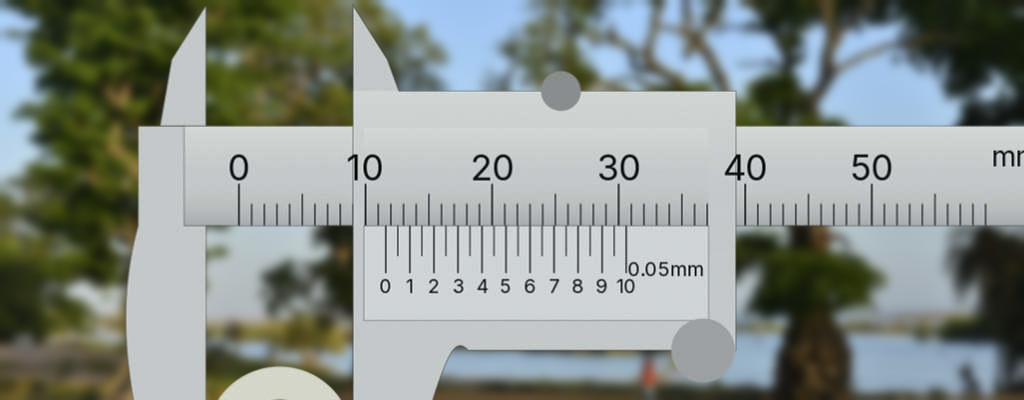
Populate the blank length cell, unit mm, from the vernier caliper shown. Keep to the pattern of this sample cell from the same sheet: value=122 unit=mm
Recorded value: value=11.6 unit=mm
